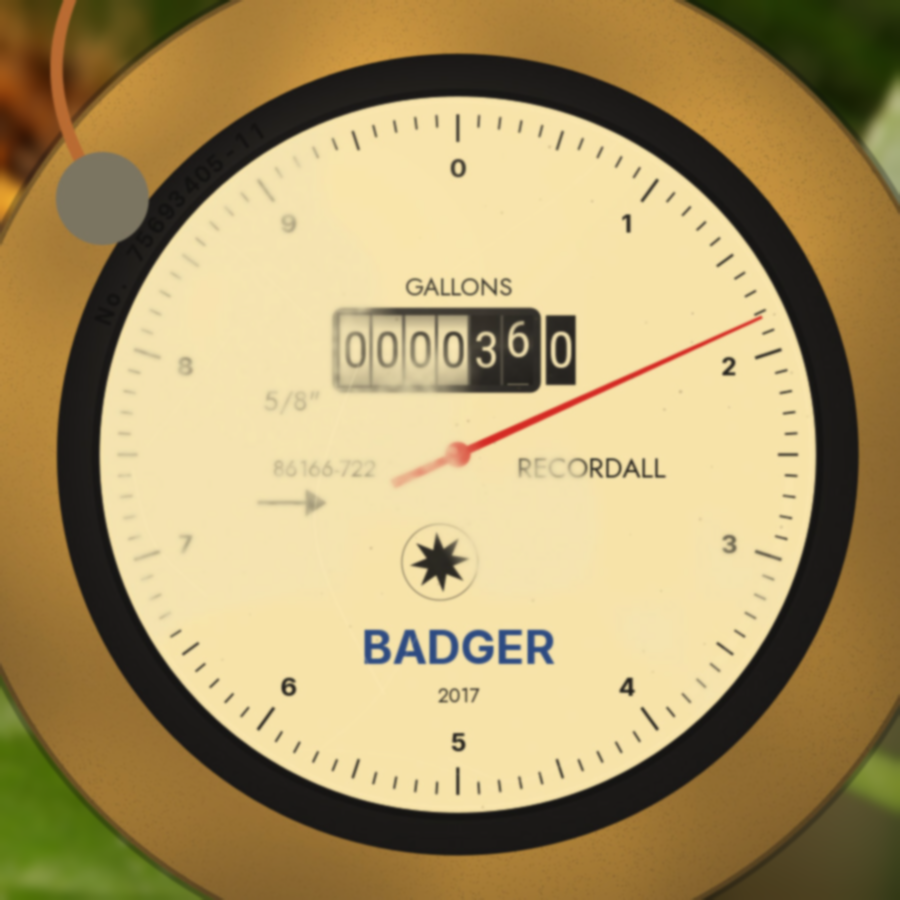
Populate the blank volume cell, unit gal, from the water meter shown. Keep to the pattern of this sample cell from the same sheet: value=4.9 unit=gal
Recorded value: value=361.8 unit=gal
